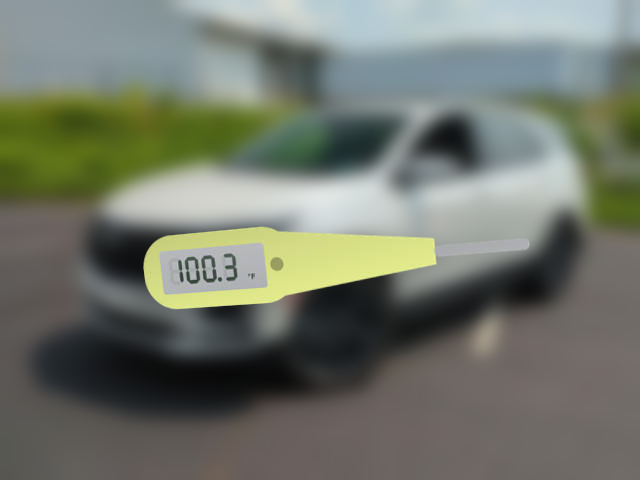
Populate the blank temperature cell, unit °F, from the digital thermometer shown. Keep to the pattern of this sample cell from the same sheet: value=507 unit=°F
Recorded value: value=100.3 unit=°F
